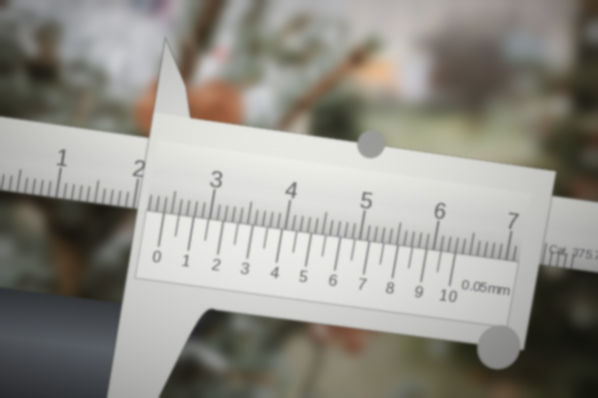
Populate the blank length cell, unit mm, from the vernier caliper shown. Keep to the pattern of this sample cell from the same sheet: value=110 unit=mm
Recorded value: value=24.0 unit=mm
